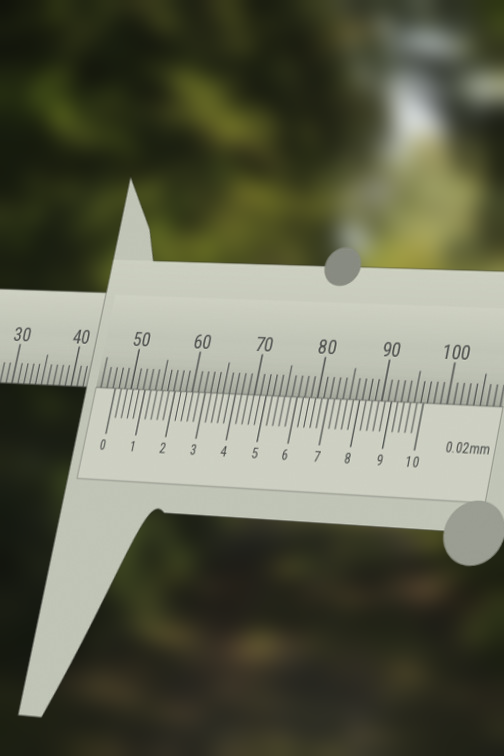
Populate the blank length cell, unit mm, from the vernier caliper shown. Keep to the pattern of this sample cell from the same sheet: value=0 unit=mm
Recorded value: value=47.4 unit=mm
